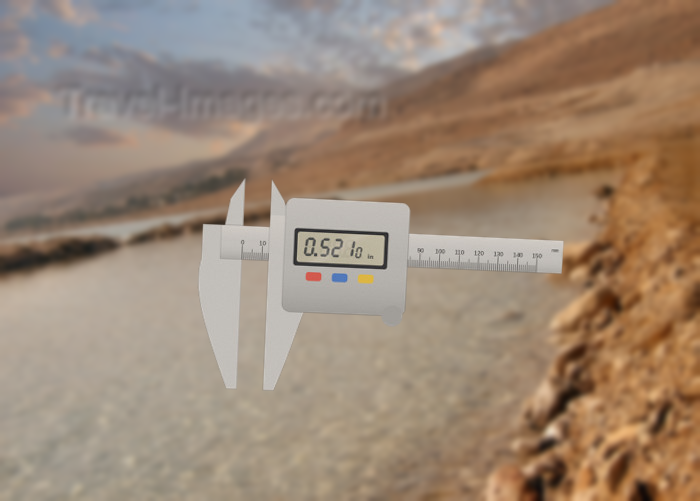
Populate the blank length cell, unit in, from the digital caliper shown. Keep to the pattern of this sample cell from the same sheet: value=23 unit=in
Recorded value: value=0.5210 unit=in
